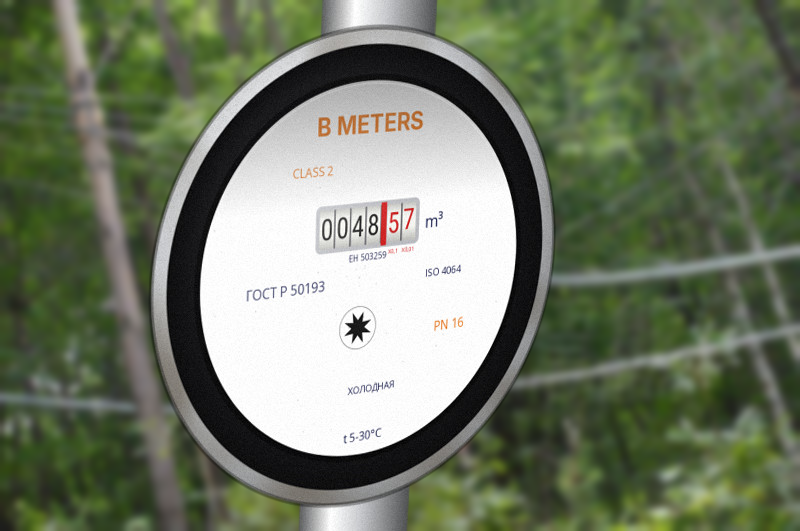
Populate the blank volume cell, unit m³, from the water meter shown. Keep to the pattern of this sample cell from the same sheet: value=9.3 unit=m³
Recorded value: value=48.57 unit=m³
